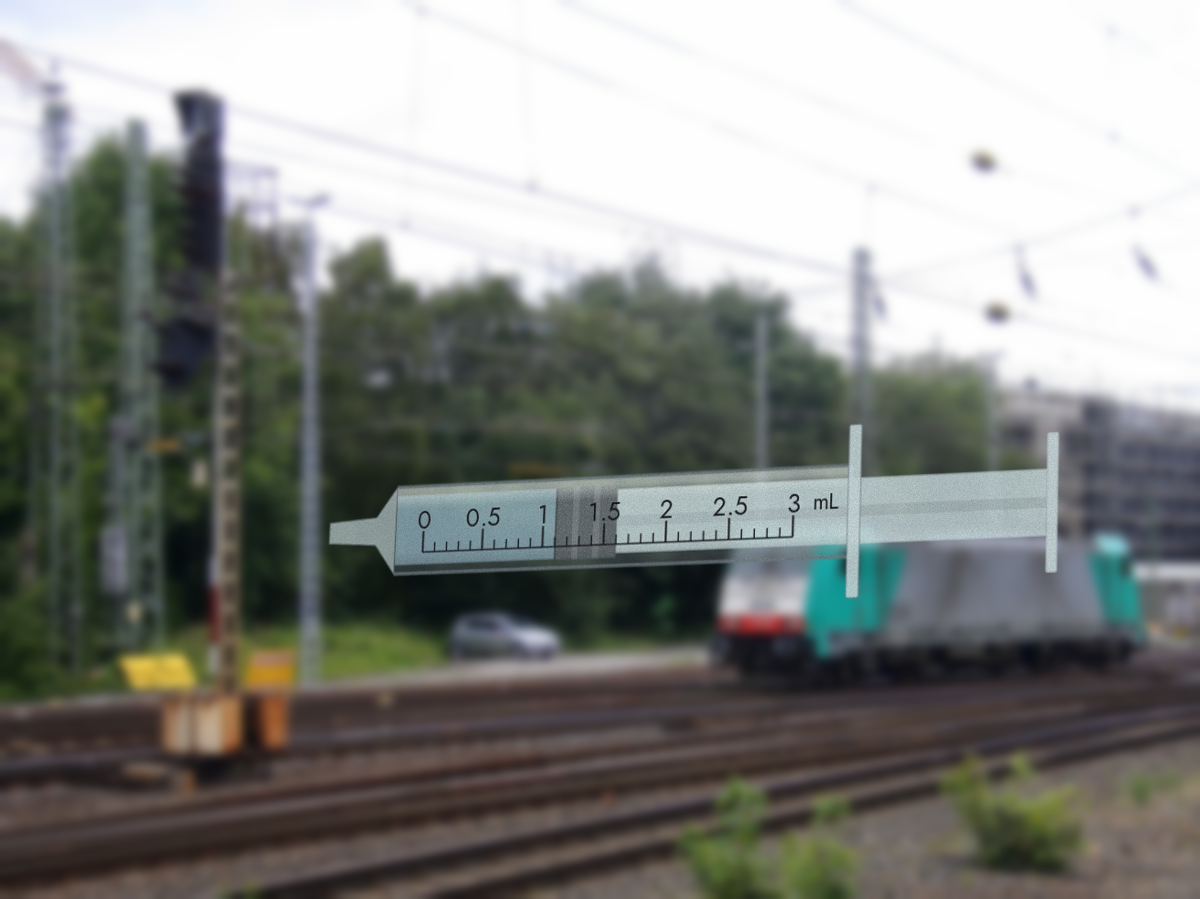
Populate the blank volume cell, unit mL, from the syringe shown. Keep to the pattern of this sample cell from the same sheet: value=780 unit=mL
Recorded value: value=1.1 unit=mL
